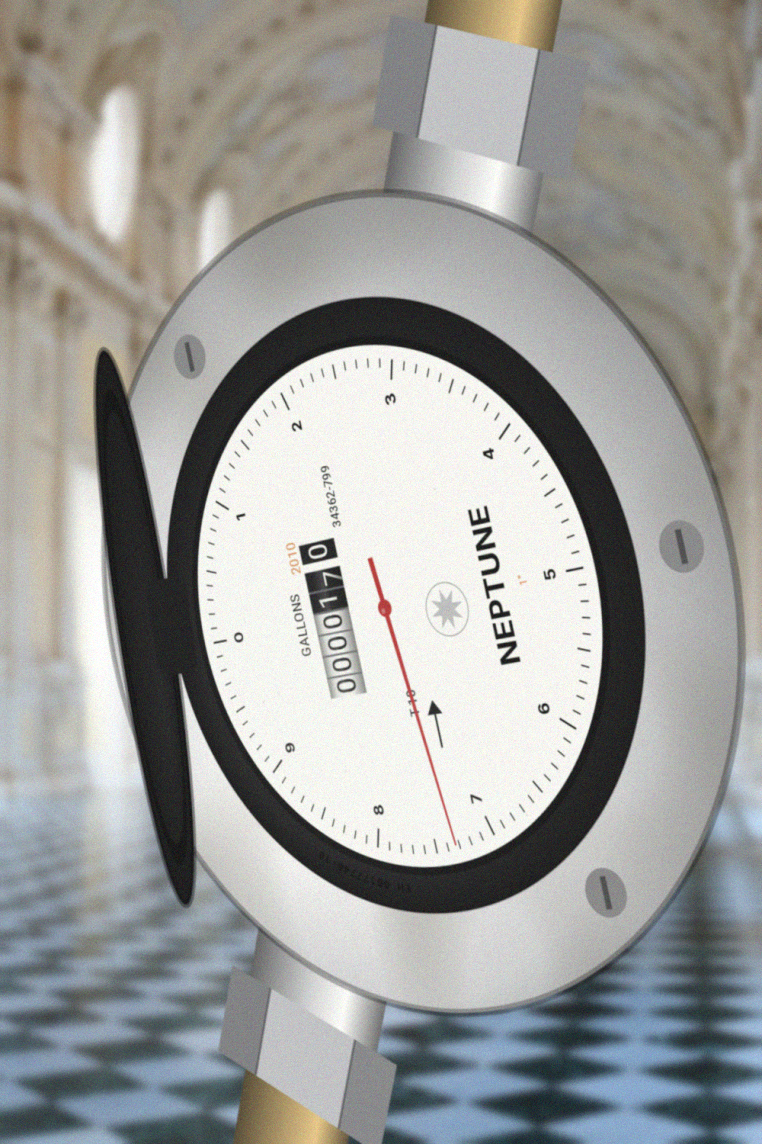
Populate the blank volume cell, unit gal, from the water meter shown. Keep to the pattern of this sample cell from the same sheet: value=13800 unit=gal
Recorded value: value=167.3 unit=gal
